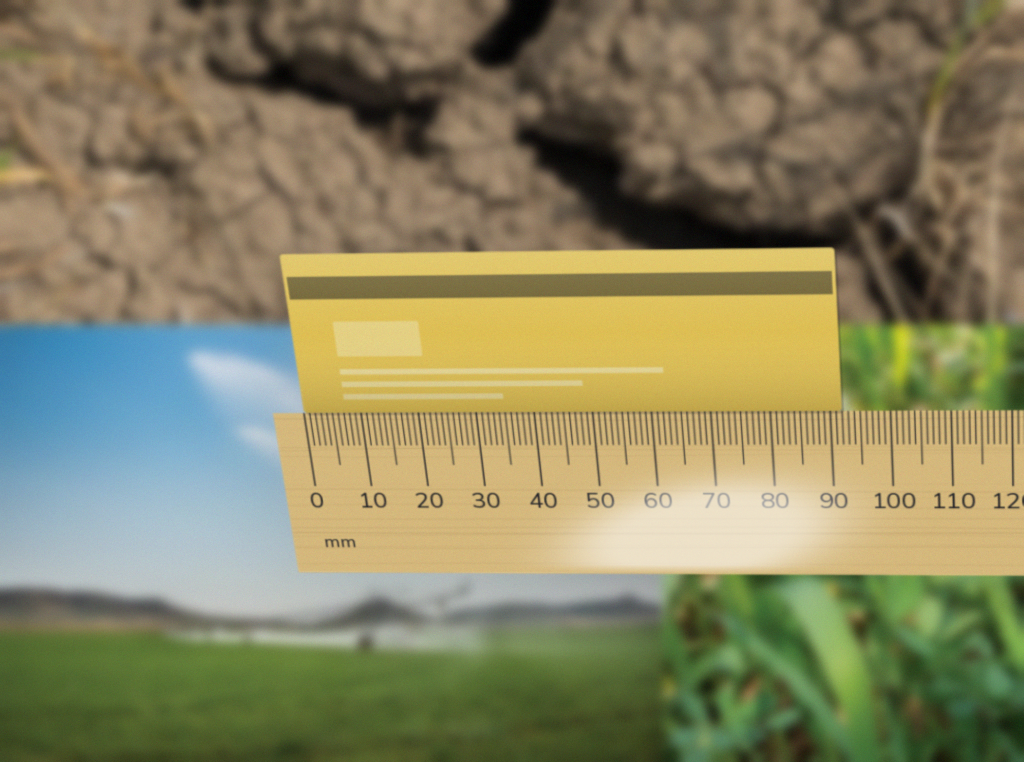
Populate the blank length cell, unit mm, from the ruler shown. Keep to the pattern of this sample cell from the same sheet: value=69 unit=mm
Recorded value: value=92 unit=mm
